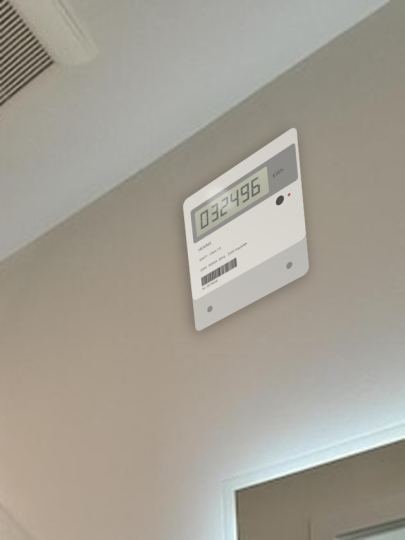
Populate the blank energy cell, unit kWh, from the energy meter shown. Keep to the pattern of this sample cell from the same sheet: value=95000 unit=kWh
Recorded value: value=32496 unit=kWh
